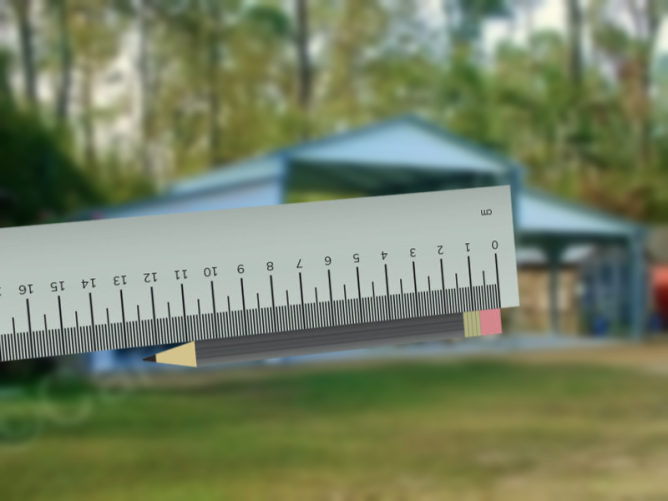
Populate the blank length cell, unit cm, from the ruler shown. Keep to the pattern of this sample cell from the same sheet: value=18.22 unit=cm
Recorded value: value=12.5 unit=cm
